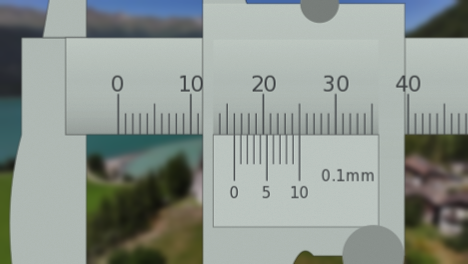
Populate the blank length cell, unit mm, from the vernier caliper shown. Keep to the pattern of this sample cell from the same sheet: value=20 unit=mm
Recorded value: value=16.0 unit=mm
